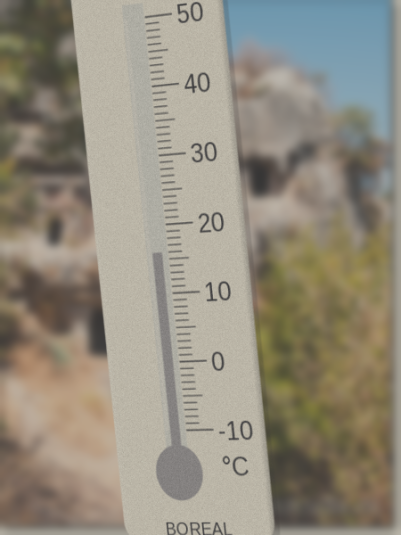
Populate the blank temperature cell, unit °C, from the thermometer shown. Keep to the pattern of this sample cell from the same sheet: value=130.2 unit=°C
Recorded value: value=16 unit=°C
